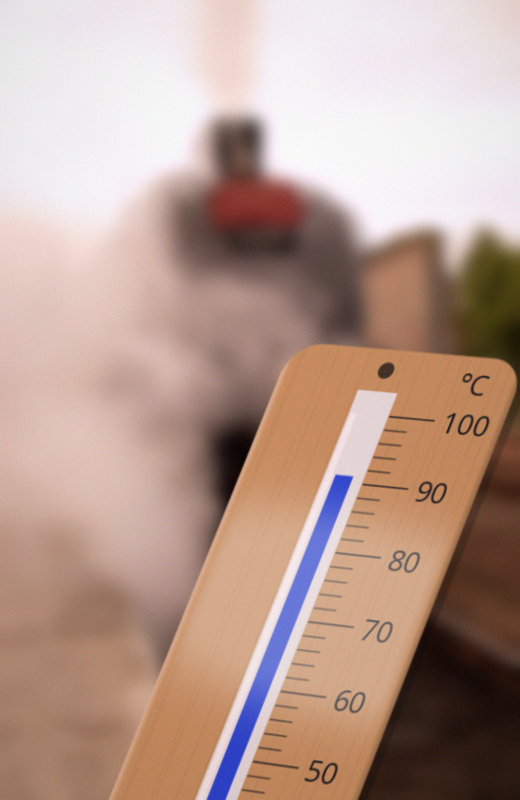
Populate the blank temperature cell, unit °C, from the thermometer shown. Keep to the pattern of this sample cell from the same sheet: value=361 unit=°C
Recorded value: value=91 unit=°C
